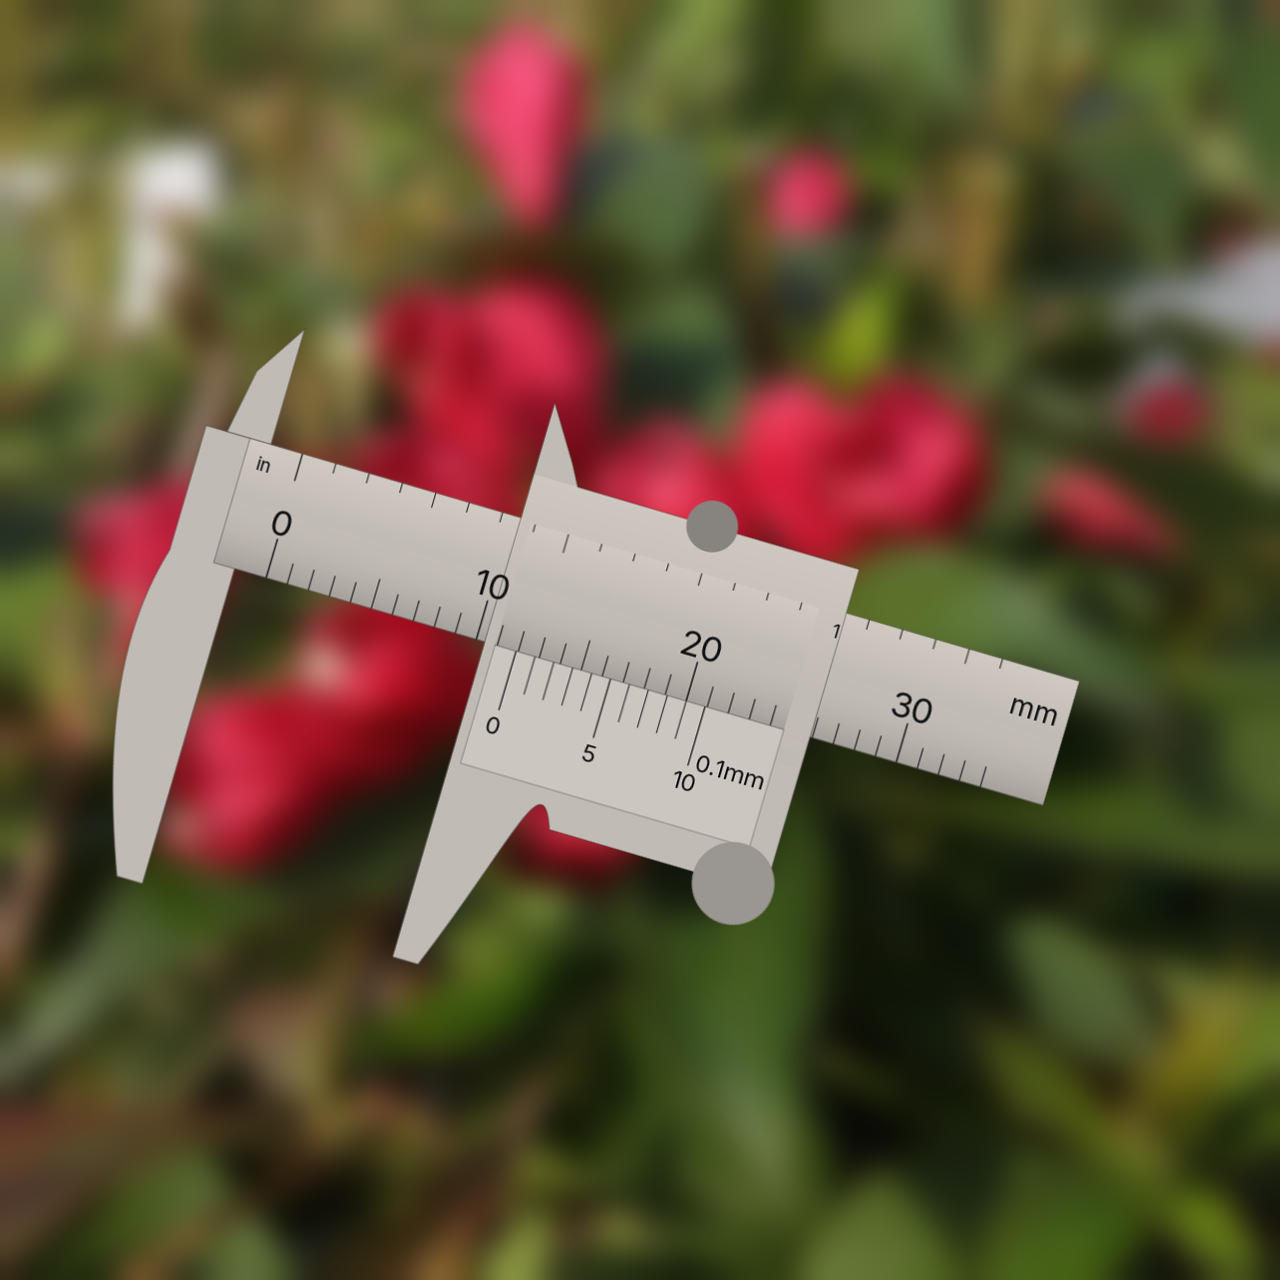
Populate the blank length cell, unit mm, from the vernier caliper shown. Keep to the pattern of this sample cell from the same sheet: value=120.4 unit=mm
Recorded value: value=11.9 unit=mm
